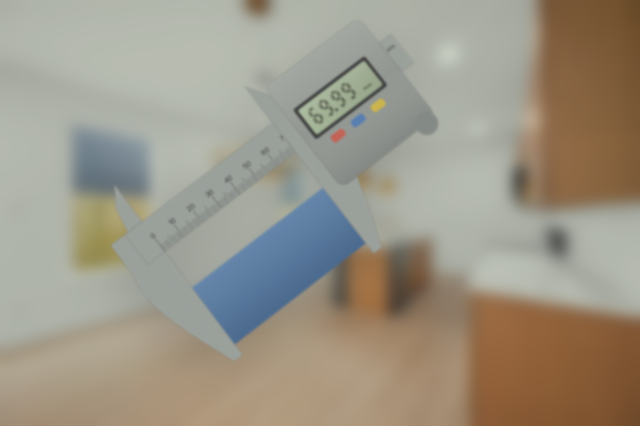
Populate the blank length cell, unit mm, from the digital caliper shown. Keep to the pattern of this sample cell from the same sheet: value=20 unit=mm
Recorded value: value=69.99 unit=mm
